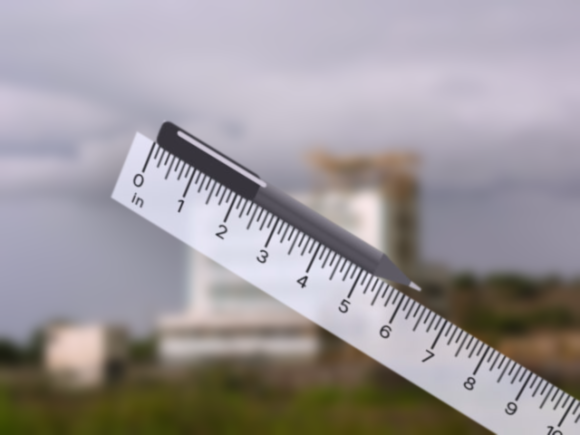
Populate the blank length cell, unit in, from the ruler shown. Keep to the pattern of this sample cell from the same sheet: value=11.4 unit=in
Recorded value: value=6.25 unit=in
